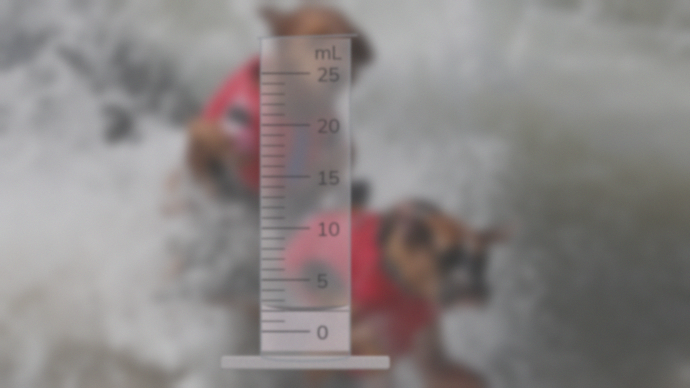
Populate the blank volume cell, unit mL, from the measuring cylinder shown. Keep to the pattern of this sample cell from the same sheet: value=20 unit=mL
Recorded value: value=2 unit=mL
